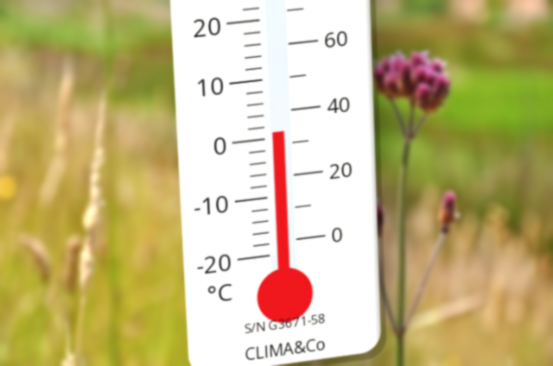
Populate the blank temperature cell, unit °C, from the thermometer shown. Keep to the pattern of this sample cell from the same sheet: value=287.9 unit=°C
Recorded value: value=1 unit=°C
